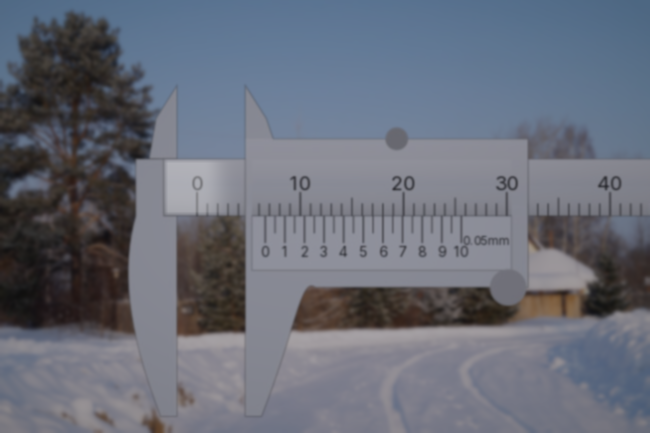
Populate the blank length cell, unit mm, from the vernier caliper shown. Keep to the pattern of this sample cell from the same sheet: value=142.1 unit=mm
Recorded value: value=6.6 unit=mm
